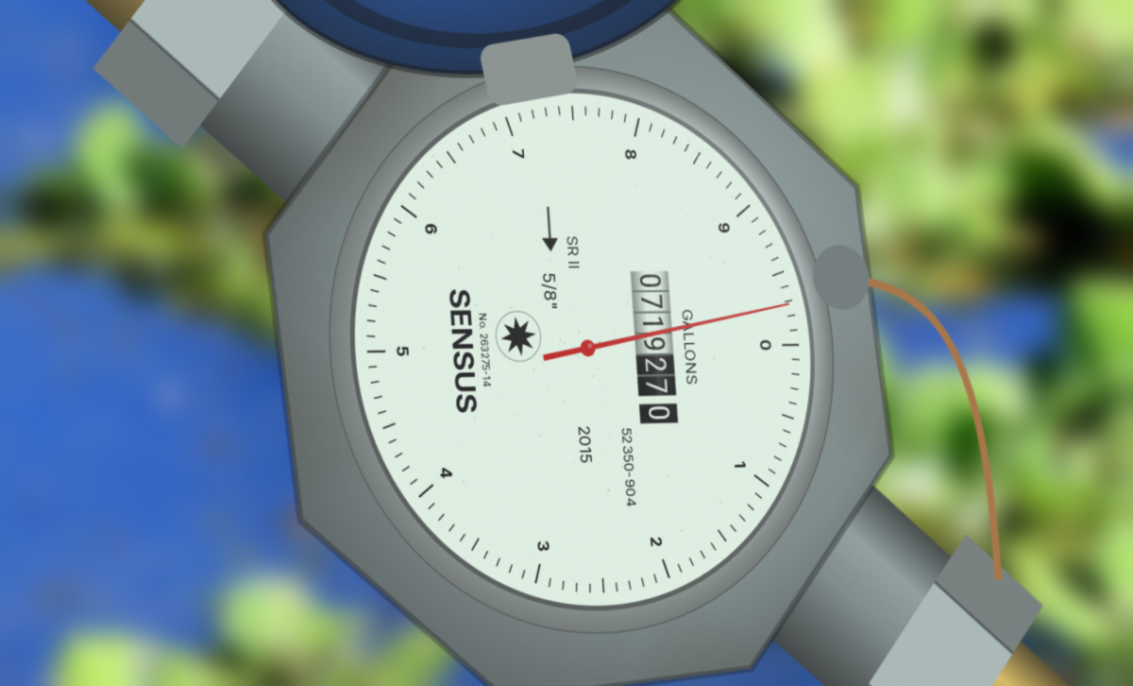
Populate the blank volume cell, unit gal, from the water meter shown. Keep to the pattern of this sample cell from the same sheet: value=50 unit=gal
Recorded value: value=719269.7 unit=gal
